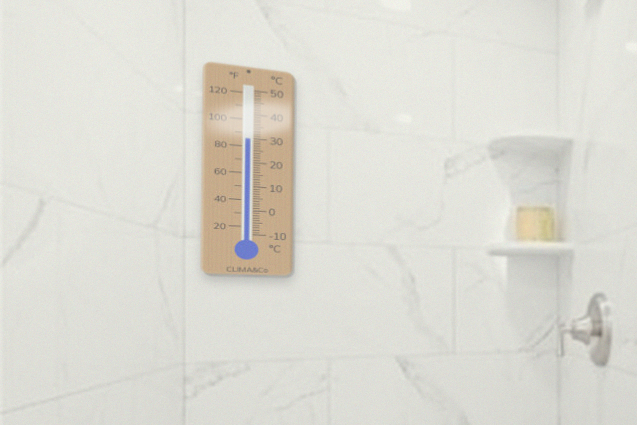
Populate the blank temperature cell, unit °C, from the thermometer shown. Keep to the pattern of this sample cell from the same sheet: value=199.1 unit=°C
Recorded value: value=30 unit=°C
